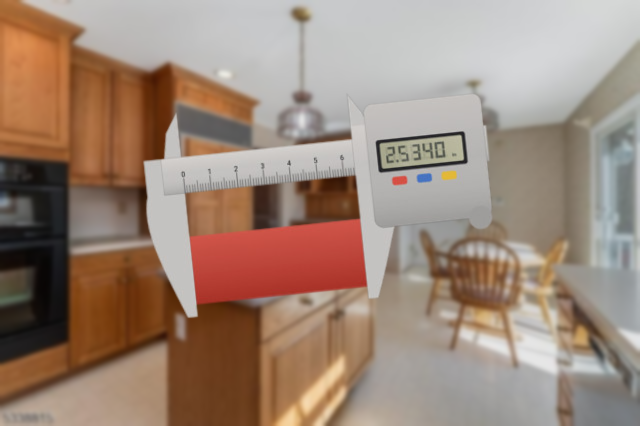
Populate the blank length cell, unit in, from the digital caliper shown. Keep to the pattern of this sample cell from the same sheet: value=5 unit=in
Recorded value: value=2.5340 unit=in
